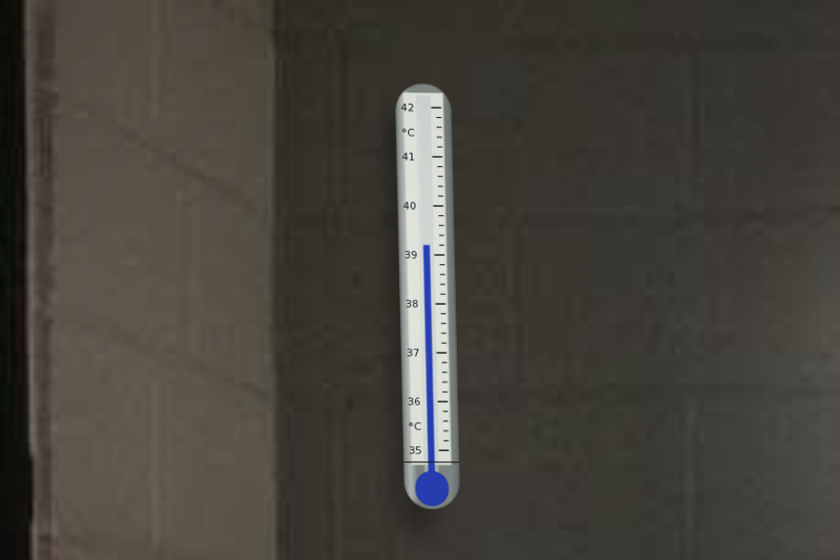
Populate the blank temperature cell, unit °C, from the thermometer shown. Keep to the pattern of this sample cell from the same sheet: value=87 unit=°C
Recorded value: value=39.2 unit=°C
